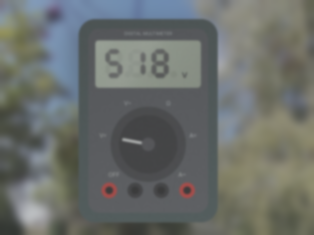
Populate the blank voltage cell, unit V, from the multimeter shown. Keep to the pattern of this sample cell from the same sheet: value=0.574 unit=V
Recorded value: value=518 unit=V
